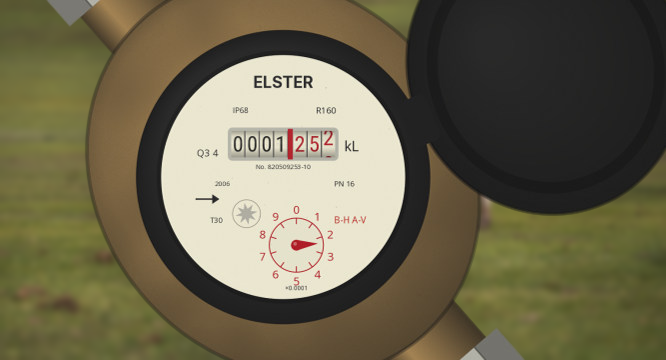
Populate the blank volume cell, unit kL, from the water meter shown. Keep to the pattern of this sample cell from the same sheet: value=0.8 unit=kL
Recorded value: value=1.2522 unit=kL
